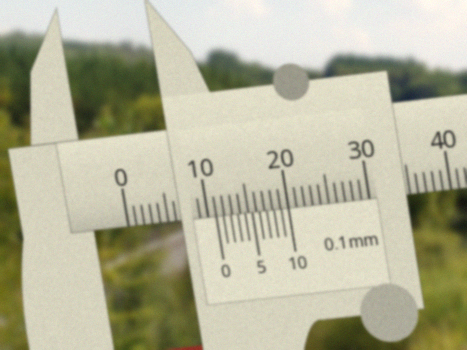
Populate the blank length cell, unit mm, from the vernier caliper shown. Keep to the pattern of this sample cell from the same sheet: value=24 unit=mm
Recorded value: value=11.0 unit=mm
